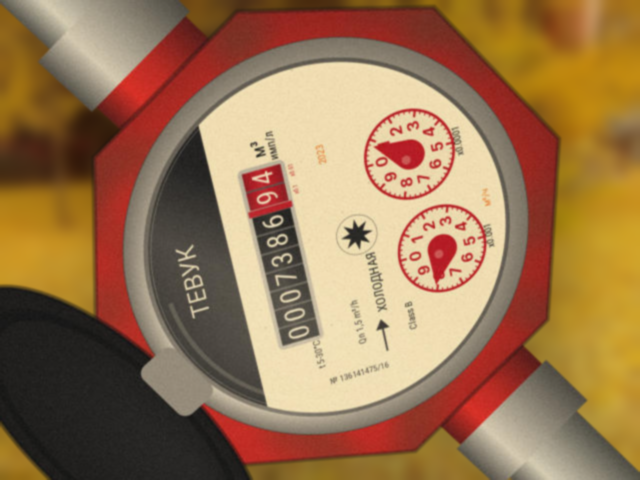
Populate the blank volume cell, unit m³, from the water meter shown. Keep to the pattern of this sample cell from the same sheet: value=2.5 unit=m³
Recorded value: value=7386.9480 unit=m³
